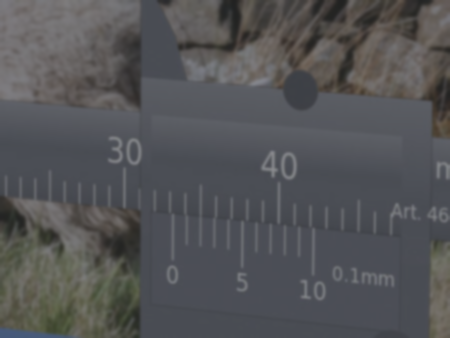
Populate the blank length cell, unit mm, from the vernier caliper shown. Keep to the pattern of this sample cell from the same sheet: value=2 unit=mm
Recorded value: value=33.2 unit=mm
